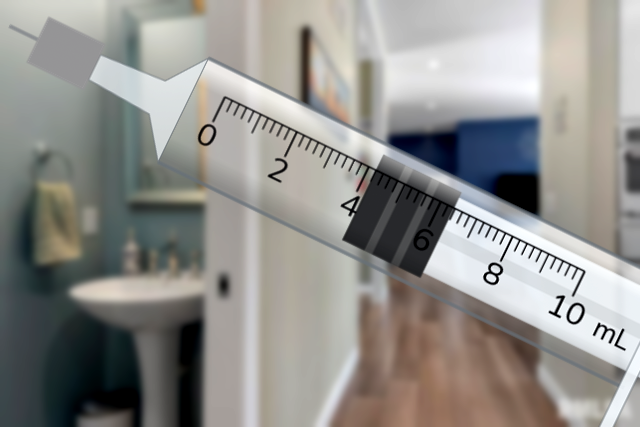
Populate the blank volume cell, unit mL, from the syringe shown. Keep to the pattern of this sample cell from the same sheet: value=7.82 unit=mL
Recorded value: value=4.2 unit=mL
